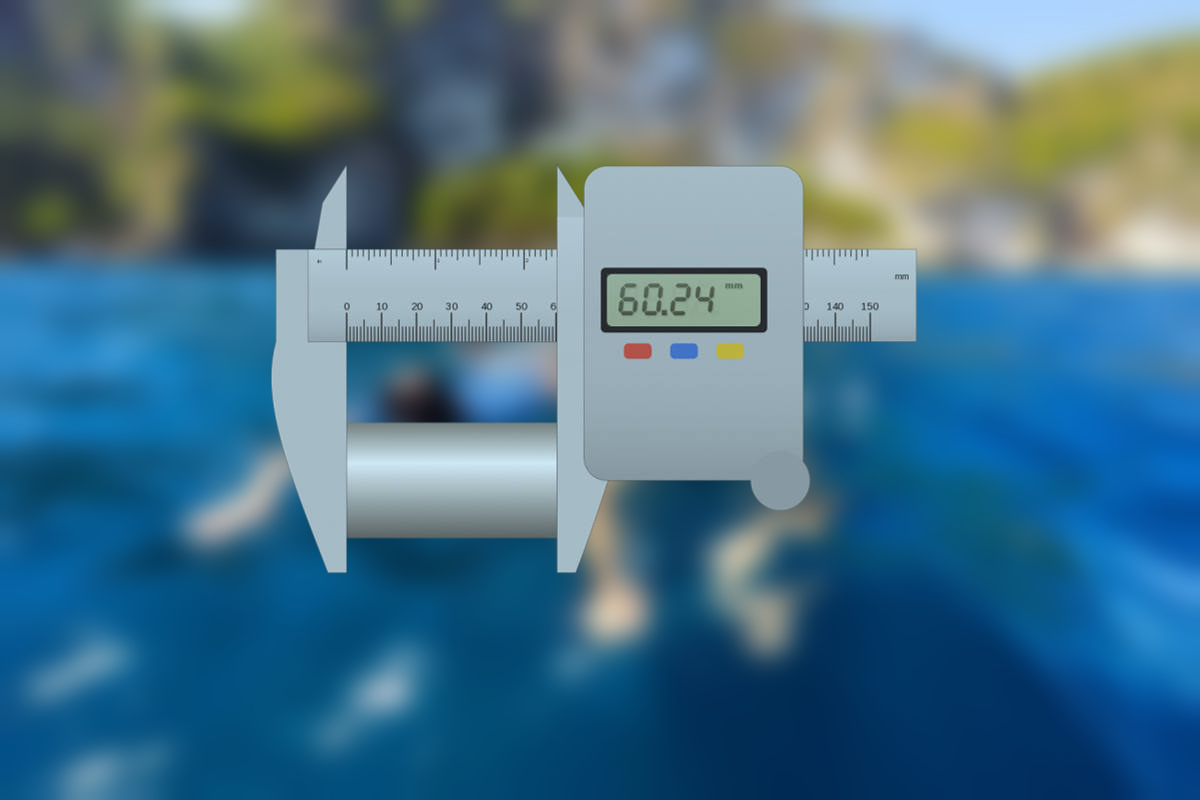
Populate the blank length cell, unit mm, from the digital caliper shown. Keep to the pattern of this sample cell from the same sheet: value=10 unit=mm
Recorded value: value=60.24 unit=mm
